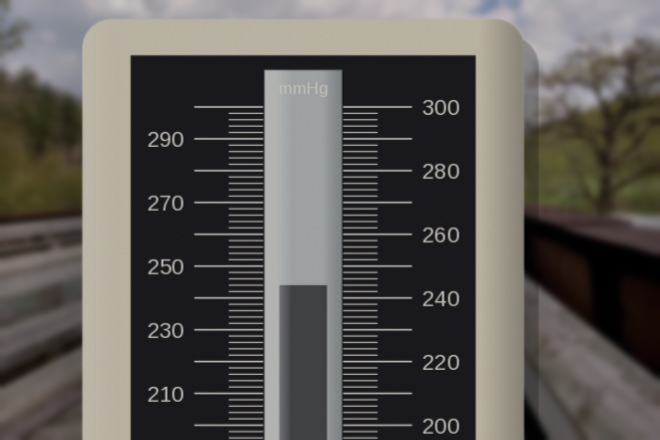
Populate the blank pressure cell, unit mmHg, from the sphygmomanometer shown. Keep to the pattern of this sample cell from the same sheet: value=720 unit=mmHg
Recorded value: value=244 unit=mmHg
